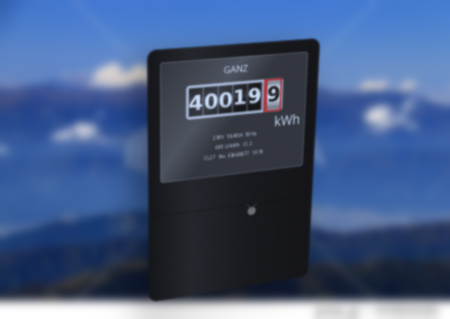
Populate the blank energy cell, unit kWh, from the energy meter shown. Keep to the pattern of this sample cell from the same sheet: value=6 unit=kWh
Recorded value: value=40019.9 unit=kWh
